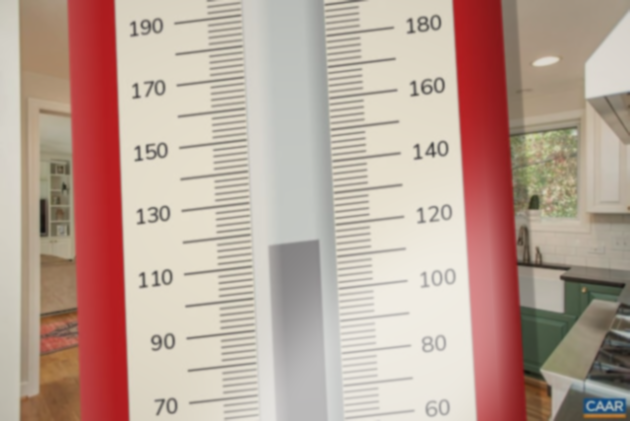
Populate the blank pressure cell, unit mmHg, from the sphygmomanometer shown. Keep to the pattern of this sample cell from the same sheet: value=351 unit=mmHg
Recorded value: value=116 unit=mmHg
